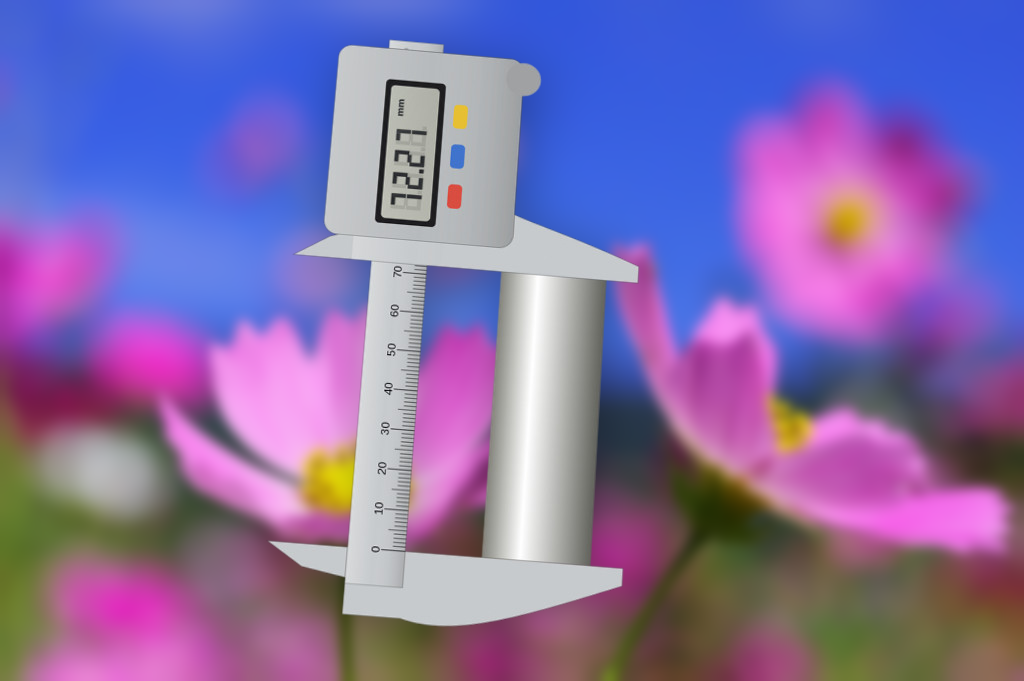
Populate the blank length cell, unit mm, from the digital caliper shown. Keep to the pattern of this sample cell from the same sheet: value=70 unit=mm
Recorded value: value=72.27 unit=mm
